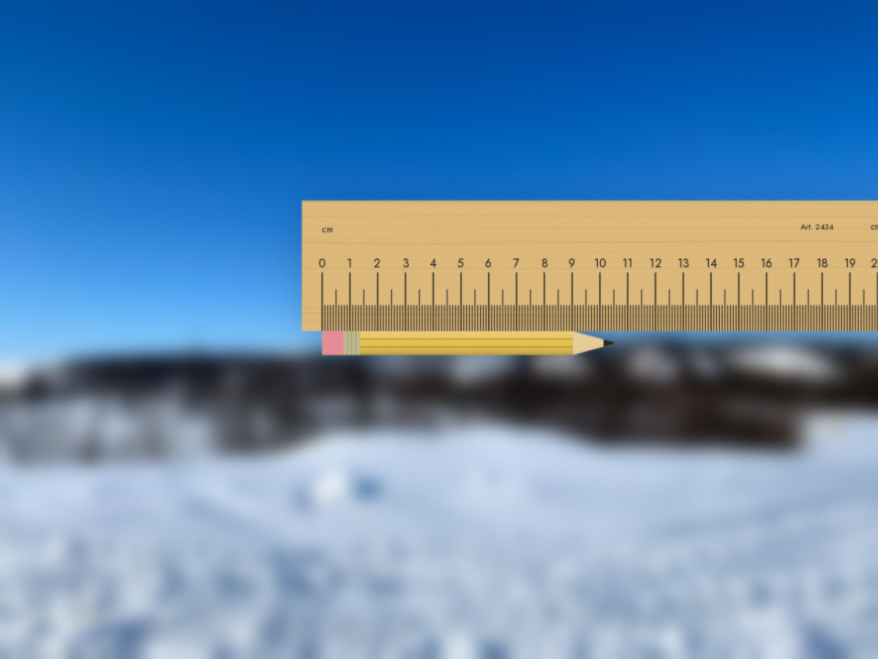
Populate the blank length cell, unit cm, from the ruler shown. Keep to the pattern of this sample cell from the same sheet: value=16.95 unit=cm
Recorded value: value=10.5 unit=cm
